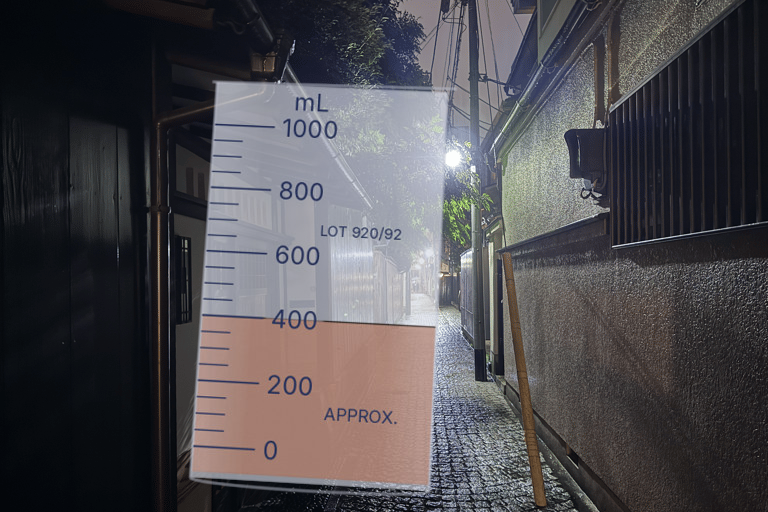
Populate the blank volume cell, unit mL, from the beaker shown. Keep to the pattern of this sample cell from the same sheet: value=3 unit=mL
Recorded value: value=400 unit=mL
